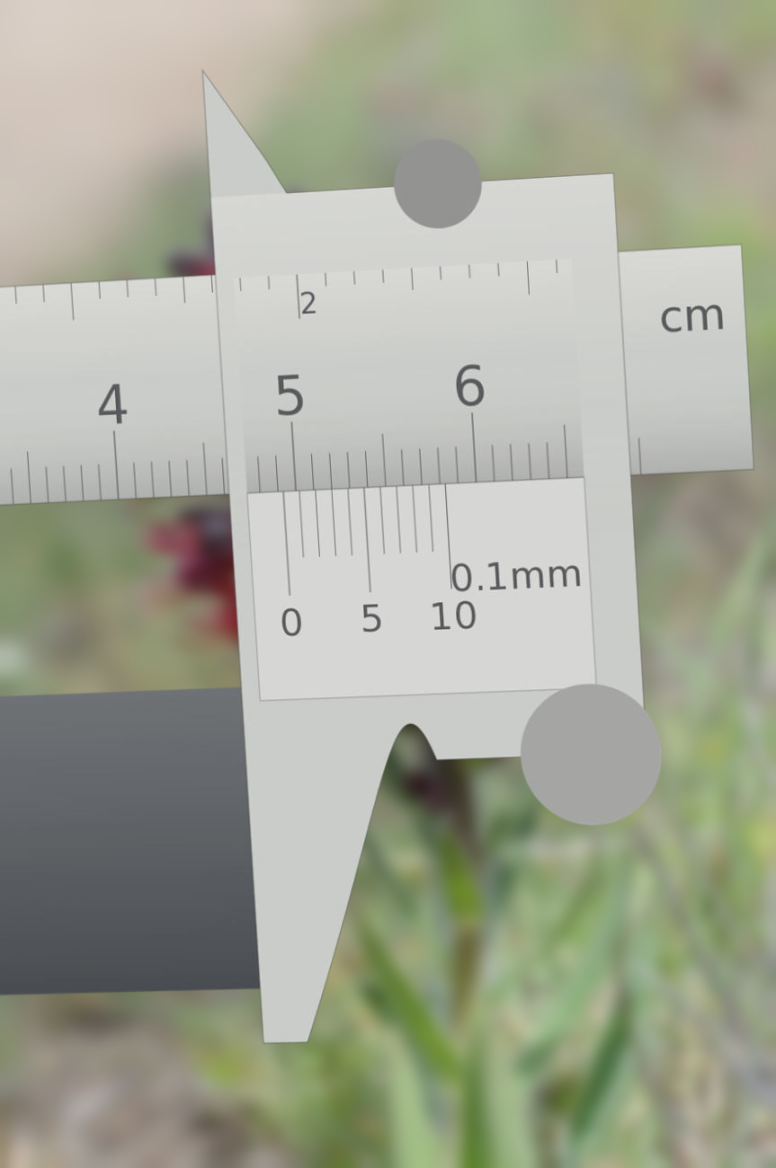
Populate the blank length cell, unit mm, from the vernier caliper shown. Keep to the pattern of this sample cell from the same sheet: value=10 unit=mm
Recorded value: value=49.3 unit=mm
